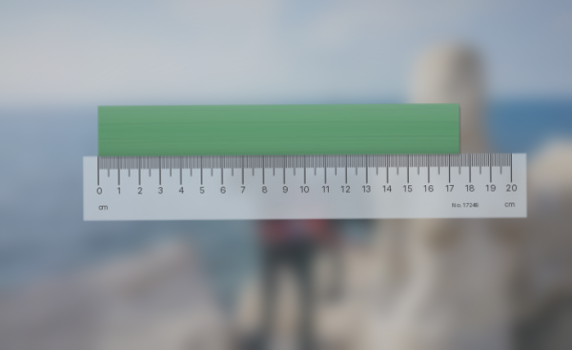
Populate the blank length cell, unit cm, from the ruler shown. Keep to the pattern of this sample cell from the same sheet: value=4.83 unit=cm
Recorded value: value=17.5 unit=cm
